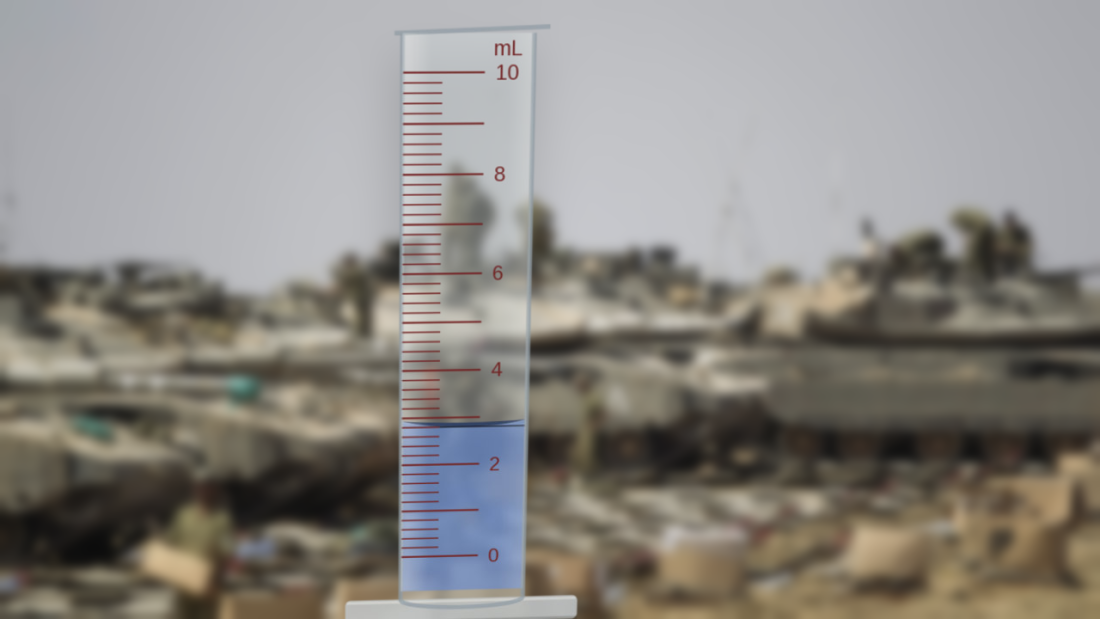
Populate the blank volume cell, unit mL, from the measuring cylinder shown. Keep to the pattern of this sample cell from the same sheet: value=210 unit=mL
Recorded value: value=2.8 unit=mL
